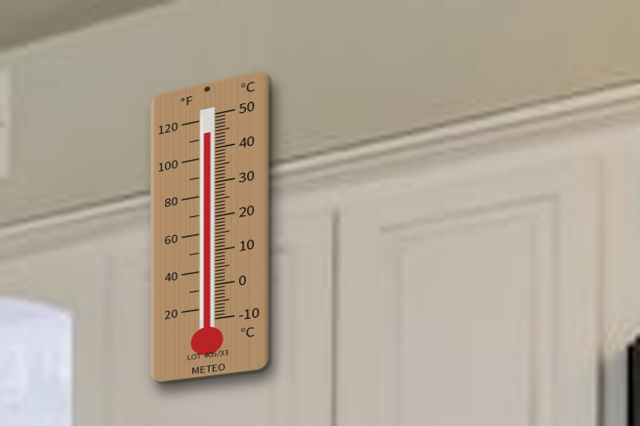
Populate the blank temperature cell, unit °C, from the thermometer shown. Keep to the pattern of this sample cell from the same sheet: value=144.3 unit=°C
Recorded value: value=45 unit=°C
